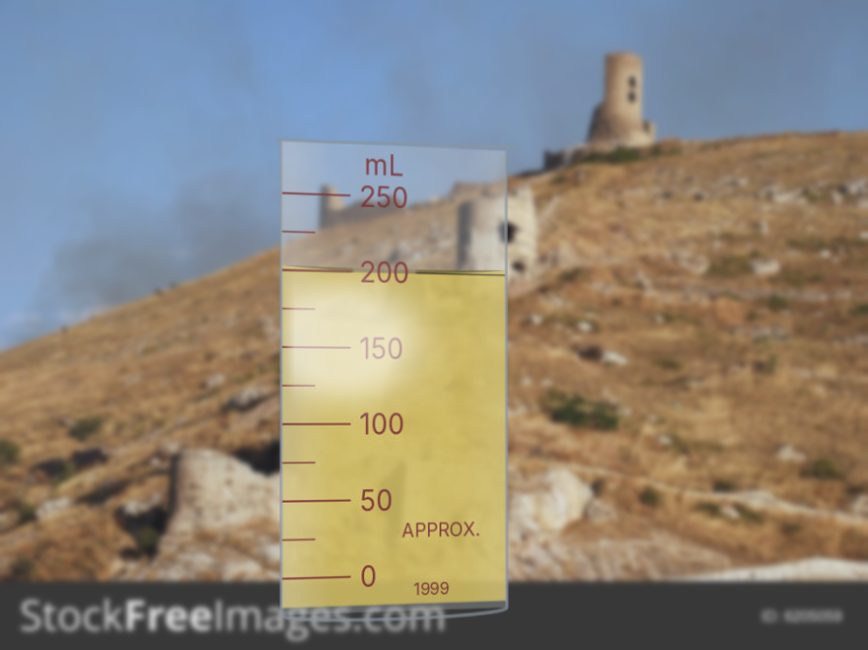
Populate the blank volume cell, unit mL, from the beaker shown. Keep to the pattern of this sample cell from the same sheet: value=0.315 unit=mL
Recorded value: value=200 unit=mL
